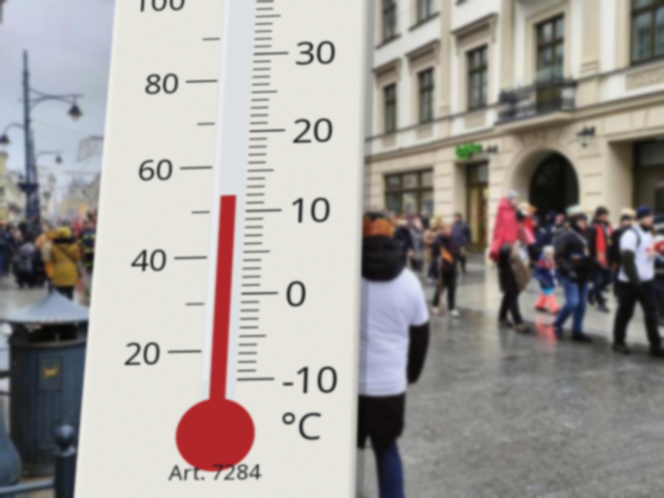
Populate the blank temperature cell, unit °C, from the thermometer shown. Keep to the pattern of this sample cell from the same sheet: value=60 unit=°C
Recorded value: value=12 unit=°C
